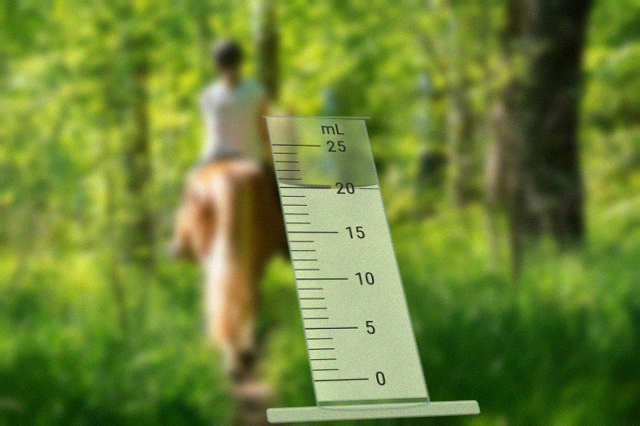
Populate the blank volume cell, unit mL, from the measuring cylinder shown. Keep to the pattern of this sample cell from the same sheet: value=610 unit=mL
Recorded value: value=20 unit=mL
